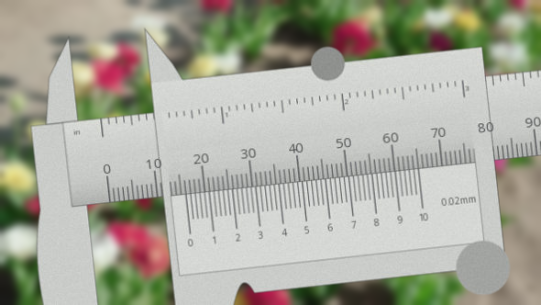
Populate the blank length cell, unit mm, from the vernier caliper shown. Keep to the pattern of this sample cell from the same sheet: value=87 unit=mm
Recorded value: value=16.0 unit=mm
